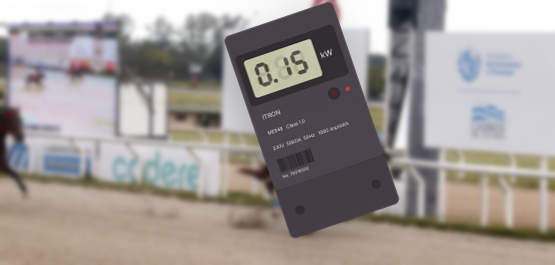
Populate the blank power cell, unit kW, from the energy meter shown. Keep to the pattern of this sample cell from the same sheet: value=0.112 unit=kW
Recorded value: value=0.15 unit=kW
